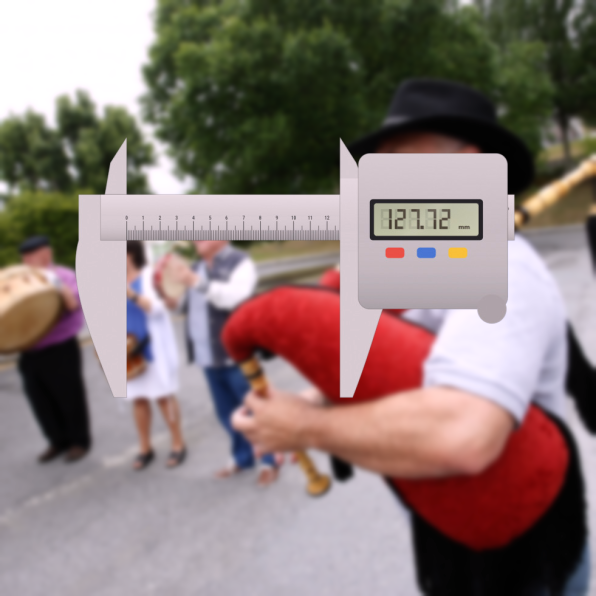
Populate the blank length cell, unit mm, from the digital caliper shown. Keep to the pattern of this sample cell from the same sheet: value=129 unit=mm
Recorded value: value=127.72 unit=mm
